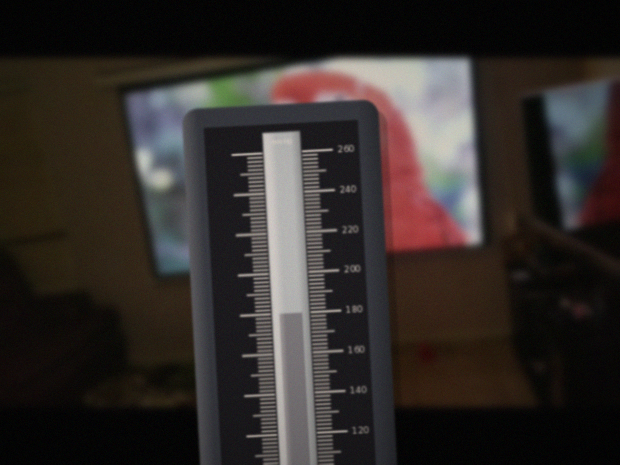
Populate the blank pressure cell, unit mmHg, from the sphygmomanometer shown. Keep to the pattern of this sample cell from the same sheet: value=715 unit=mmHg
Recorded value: value=180 unit=mmHg
